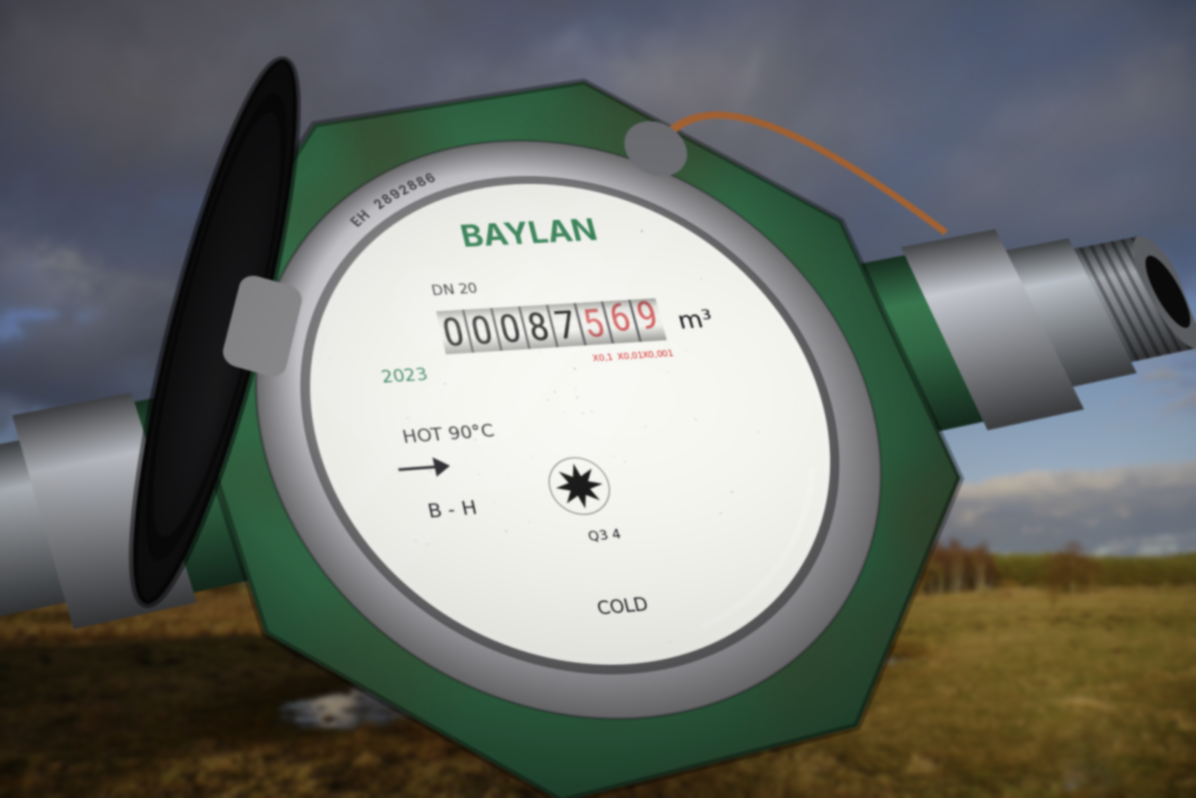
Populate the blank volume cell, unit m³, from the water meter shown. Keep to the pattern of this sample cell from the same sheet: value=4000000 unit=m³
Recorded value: value=87.569 unit=m³
